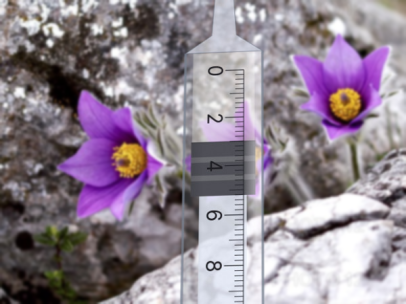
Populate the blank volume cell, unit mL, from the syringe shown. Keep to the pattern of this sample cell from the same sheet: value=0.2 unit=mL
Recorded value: value=3 unit=mL
